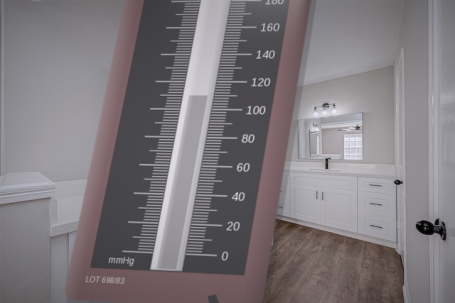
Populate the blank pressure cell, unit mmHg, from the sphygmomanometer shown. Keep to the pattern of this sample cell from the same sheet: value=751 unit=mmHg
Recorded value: value=110 unit=mmHg
